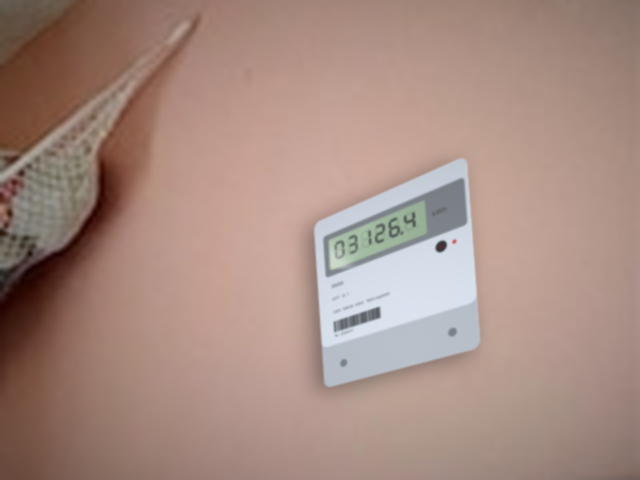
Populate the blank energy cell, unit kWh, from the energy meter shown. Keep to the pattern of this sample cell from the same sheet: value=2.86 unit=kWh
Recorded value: value=3126.4 unit=kWh
